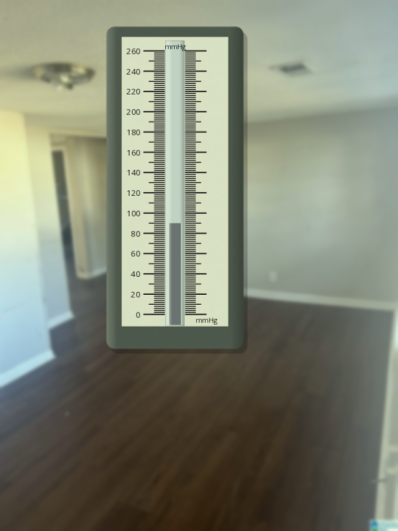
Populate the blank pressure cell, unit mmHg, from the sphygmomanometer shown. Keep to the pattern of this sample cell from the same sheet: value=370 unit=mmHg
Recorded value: value=90 unit=mmHg
